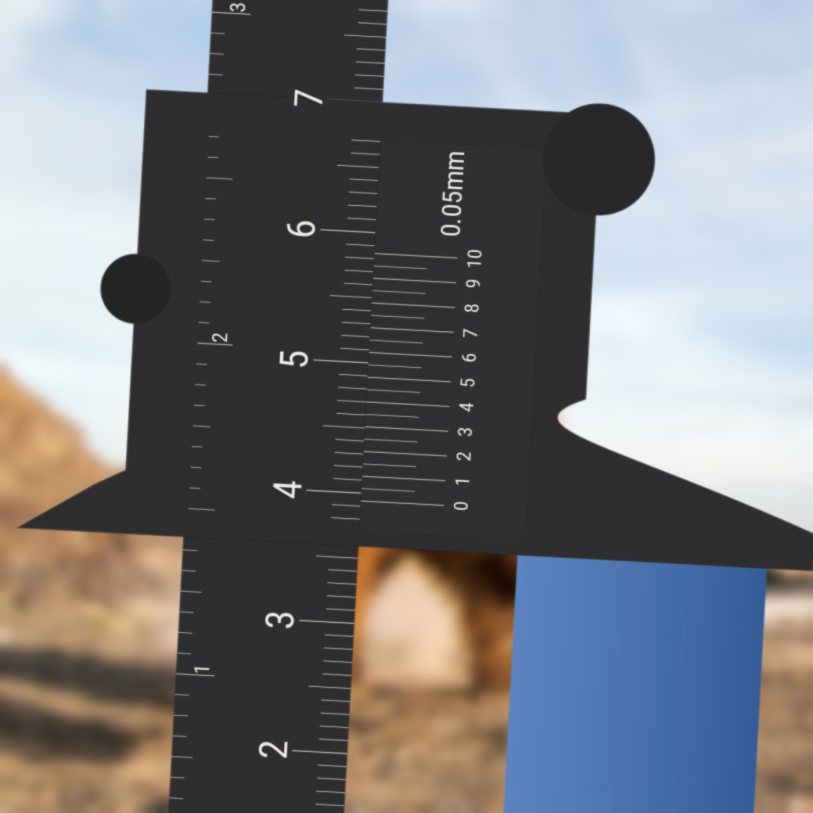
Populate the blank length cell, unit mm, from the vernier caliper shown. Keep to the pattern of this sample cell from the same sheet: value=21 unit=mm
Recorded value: value=39.4 unit=mm
